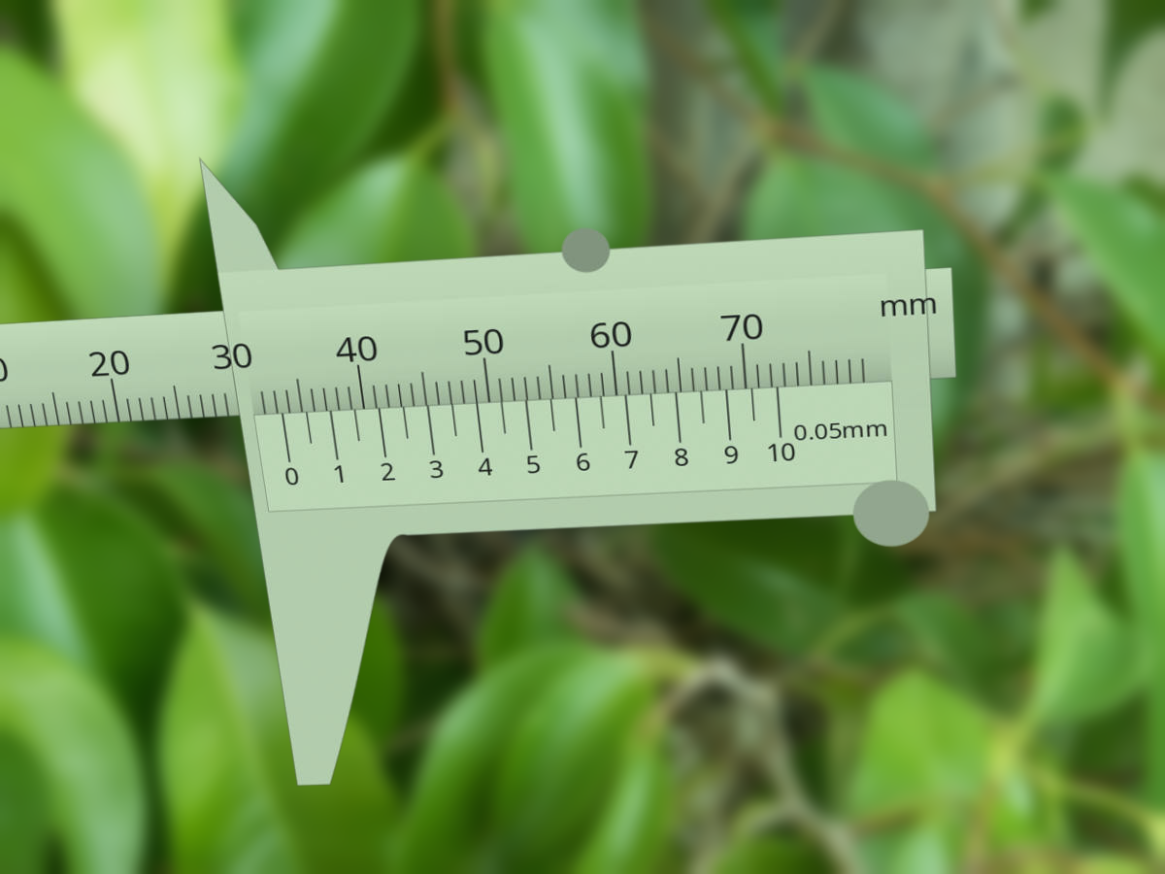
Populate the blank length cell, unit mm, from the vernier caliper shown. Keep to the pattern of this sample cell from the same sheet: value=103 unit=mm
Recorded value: value=33.4 unit=mm
